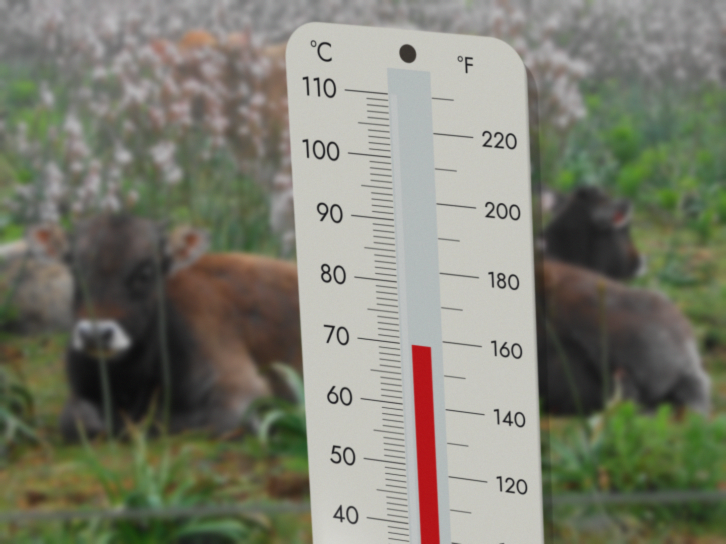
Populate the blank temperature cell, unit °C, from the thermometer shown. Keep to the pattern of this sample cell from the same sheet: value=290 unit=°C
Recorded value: value=70 unit=°C
